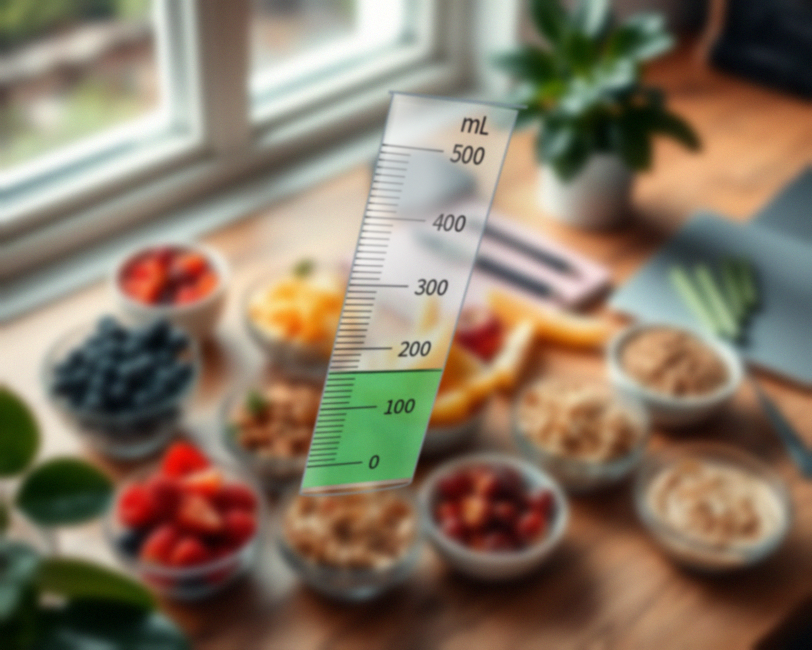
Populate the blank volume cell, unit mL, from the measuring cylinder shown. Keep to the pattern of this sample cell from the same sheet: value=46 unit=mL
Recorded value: value=160 unit=mL
